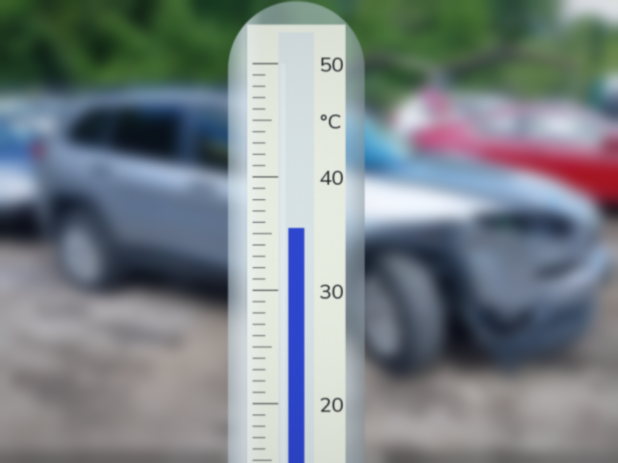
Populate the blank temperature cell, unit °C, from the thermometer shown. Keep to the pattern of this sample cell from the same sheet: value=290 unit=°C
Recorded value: value=35.5 unit=°C
